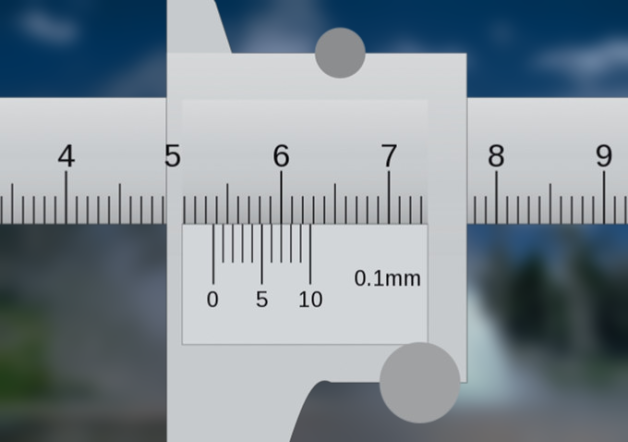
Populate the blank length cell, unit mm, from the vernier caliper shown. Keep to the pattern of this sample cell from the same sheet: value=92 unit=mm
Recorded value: value=53.7 unit=mm
